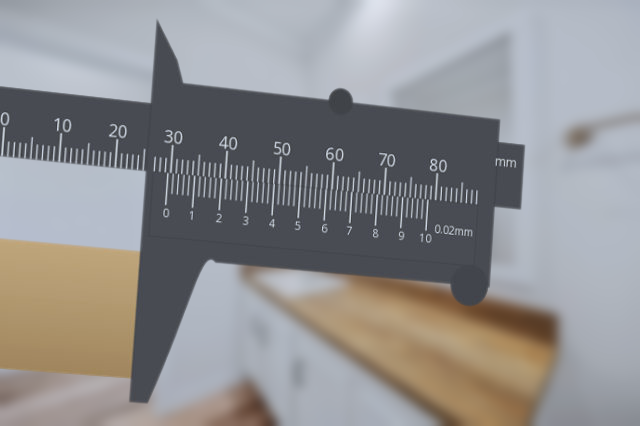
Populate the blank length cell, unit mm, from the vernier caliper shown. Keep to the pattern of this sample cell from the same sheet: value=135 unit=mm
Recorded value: value=29.5 unit=mm
